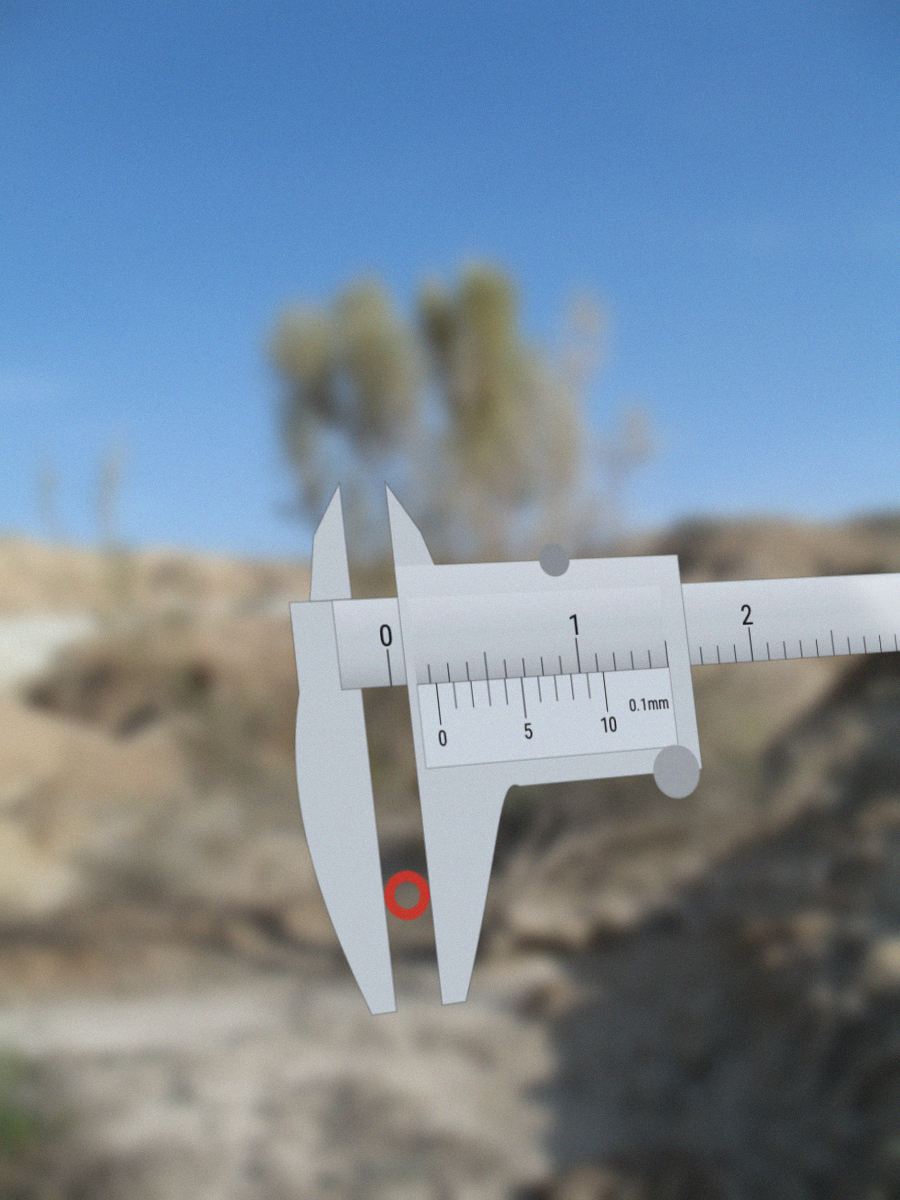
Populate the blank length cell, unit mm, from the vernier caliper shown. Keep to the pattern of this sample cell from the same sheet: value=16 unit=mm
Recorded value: value=2.3 unit=mm
